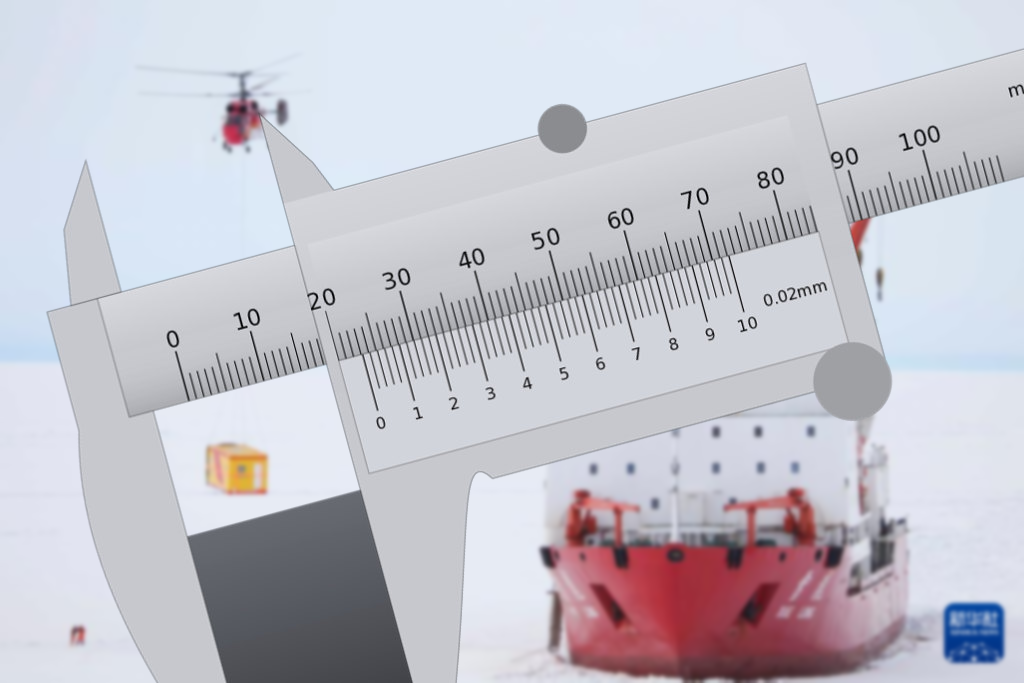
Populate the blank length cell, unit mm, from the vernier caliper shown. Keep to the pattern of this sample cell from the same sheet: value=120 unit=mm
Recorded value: value=23.2 unit=mm
